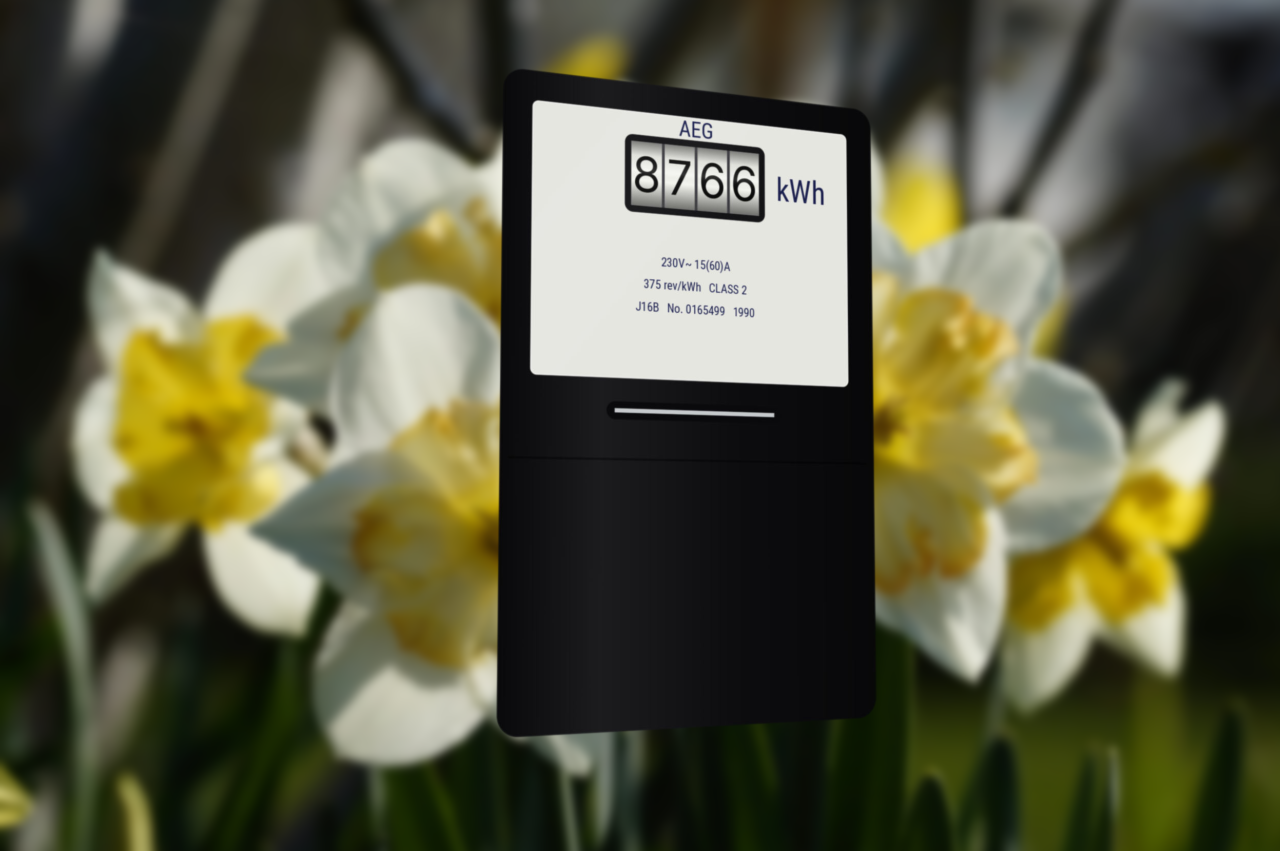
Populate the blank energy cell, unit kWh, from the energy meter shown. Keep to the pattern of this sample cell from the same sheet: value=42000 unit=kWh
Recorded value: value=8766 unit=kWh
